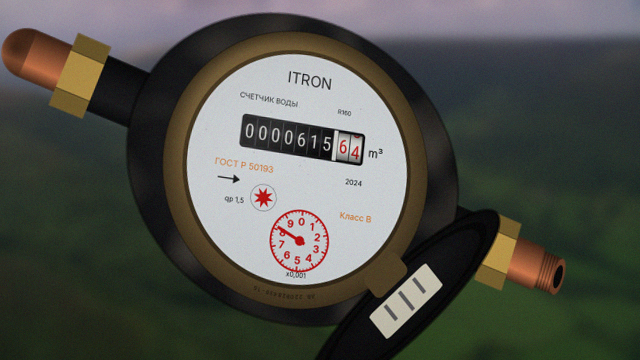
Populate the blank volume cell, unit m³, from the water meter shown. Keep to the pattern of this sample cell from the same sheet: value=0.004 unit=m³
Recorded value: value=615.638 unit=m³
